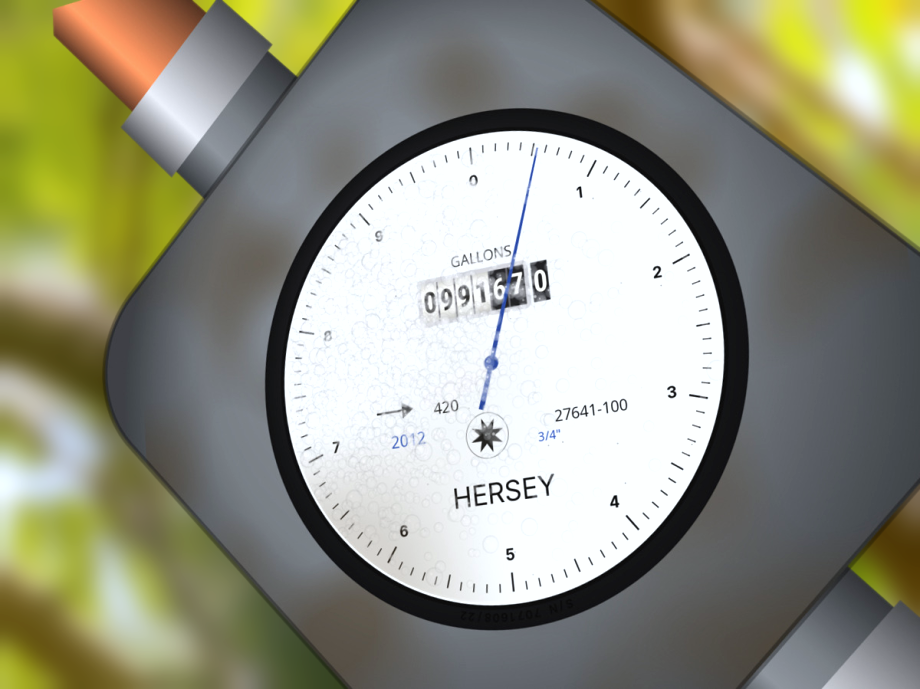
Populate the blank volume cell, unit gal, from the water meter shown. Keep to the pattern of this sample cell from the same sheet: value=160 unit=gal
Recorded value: value=991670.5 unit=gal
